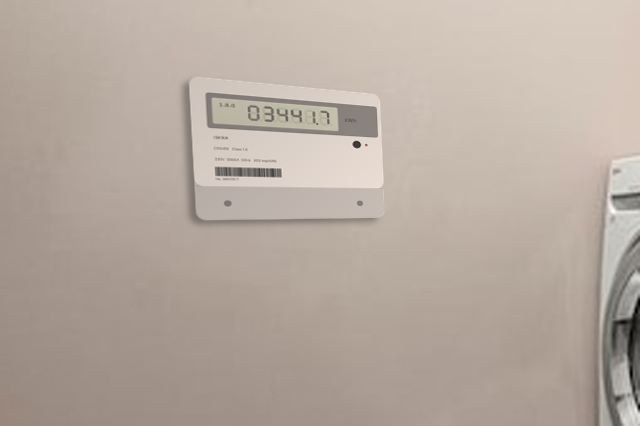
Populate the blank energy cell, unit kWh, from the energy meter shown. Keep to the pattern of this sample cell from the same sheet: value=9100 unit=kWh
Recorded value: value=3441.7 unit=kWh
